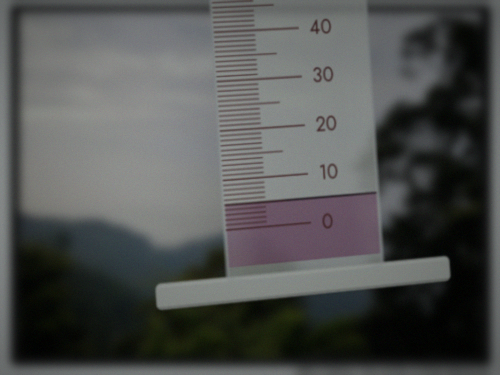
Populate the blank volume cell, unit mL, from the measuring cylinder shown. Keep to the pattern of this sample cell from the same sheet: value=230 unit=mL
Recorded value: value=5 unit=mL
